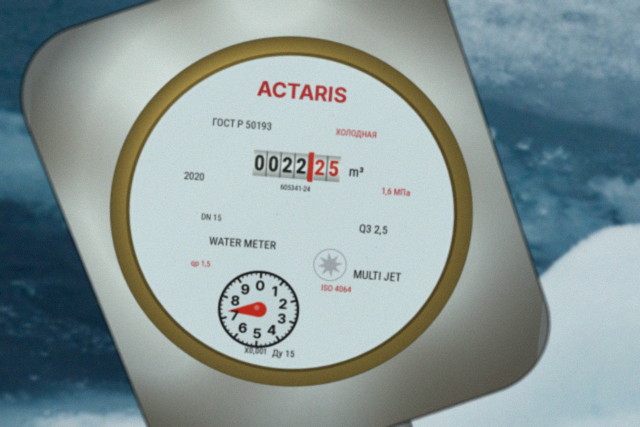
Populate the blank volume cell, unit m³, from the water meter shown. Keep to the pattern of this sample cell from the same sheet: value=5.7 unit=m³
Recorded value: value=22.257 unit=m³
